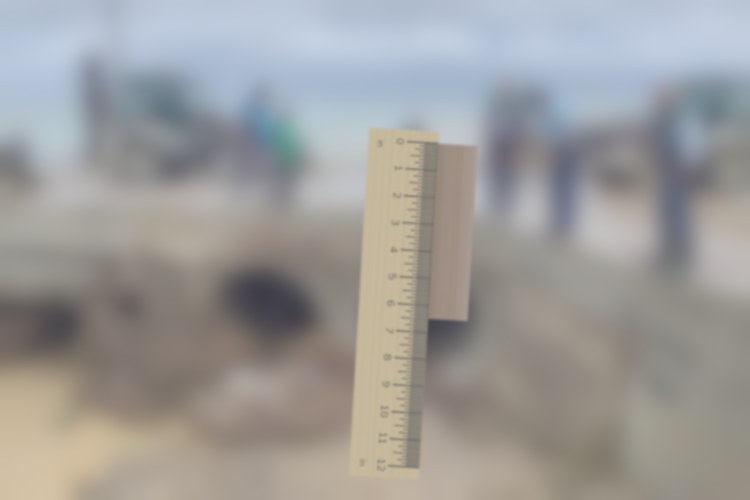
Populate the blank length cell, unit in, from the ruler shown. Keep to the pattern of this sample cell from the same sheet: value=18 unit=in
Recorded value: value=6.5 unit=in
